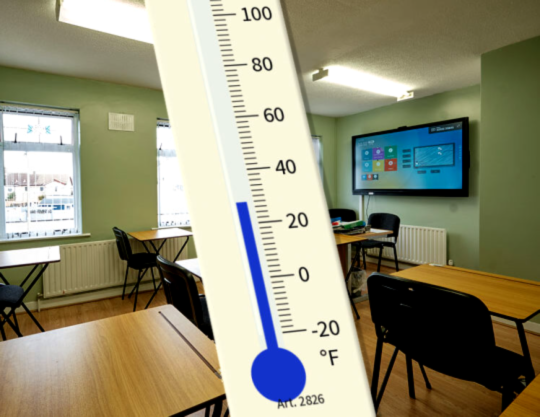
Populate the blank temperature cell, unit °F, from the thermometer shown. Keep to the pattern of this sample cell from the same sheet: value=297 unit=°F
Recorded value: value=28 unit=°F
